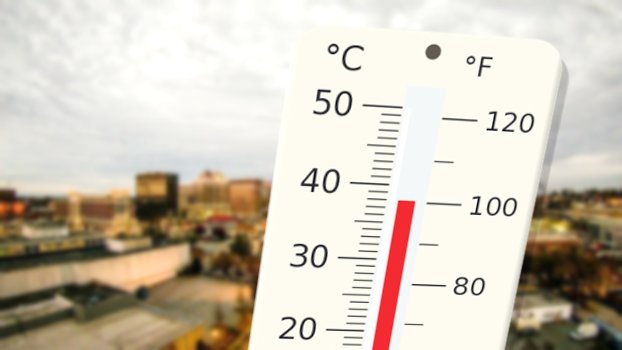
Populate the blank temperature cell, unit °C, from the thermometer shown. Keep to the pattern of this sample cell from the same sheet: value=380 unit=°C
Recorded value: value=38 unit=°C
